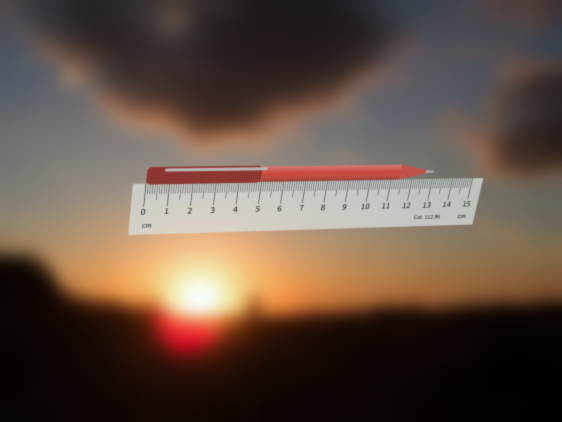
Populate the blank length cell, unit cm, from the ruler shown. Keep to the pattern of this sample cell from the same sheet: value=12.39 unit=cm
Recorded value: value=13 unit=cm
